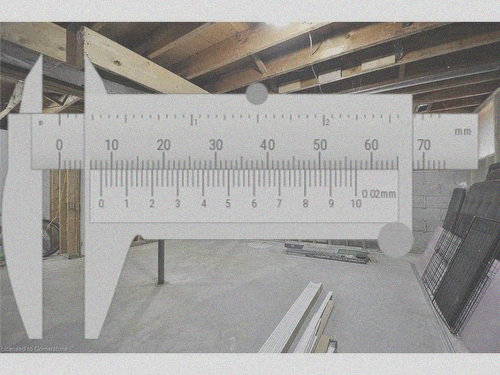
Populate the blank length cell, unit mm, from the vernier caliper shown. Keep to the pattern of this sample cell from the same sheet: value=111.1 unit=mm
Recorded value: value=8.0 unit=mm
